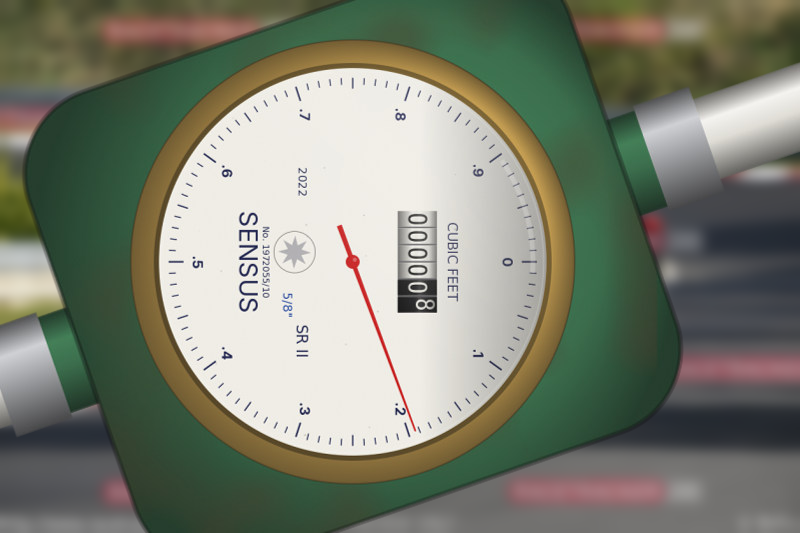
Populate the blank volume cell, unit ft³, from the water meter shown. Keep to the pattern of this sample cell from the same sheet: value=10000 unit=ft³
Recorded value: value=8.19 unit=ft³
